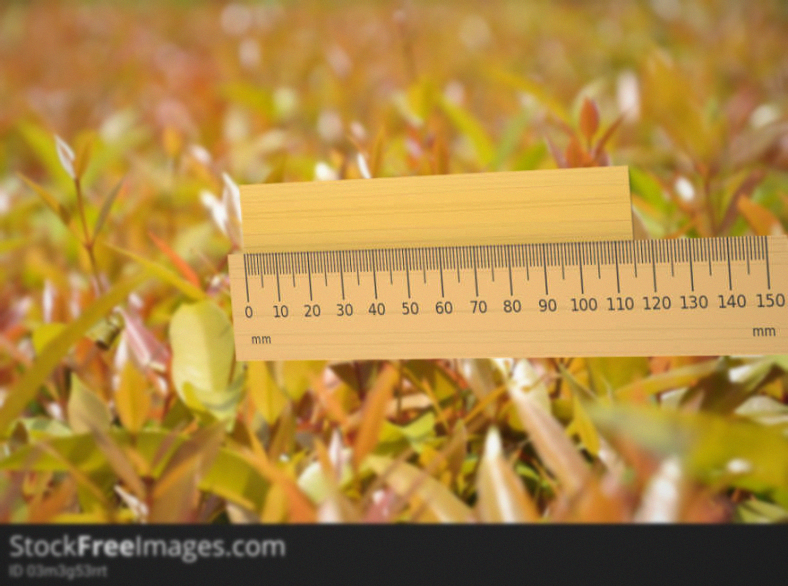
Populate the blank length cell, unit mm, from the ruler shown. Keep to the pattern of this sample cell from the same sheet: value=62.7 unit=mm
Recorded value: value=115 unit=mm
